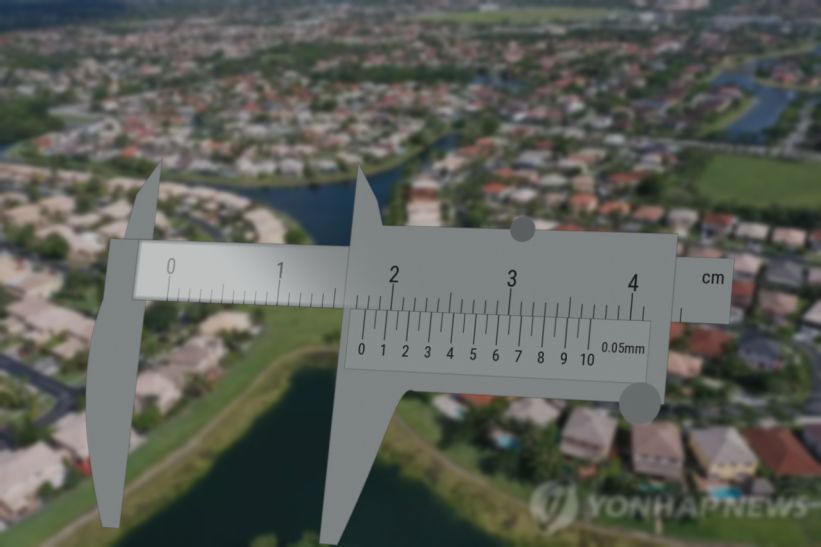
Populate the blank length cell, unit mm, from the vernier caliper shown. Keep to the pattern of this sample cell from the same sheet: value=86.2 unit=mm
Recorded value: value=17.8 unit=mm
